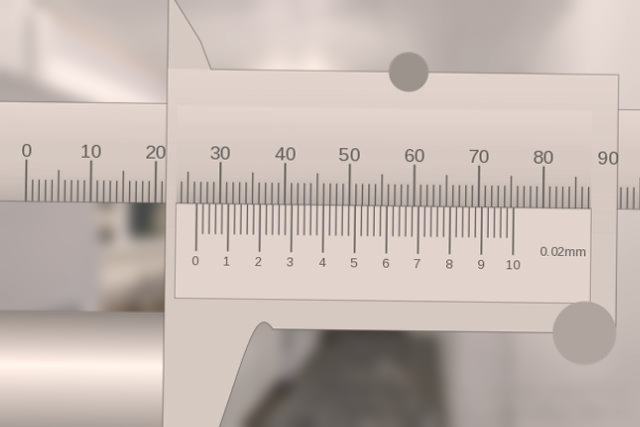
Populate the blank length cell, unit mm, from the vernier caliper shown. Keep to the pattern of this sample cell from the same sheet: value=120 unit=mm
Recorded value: value=26.4 unit=mm
